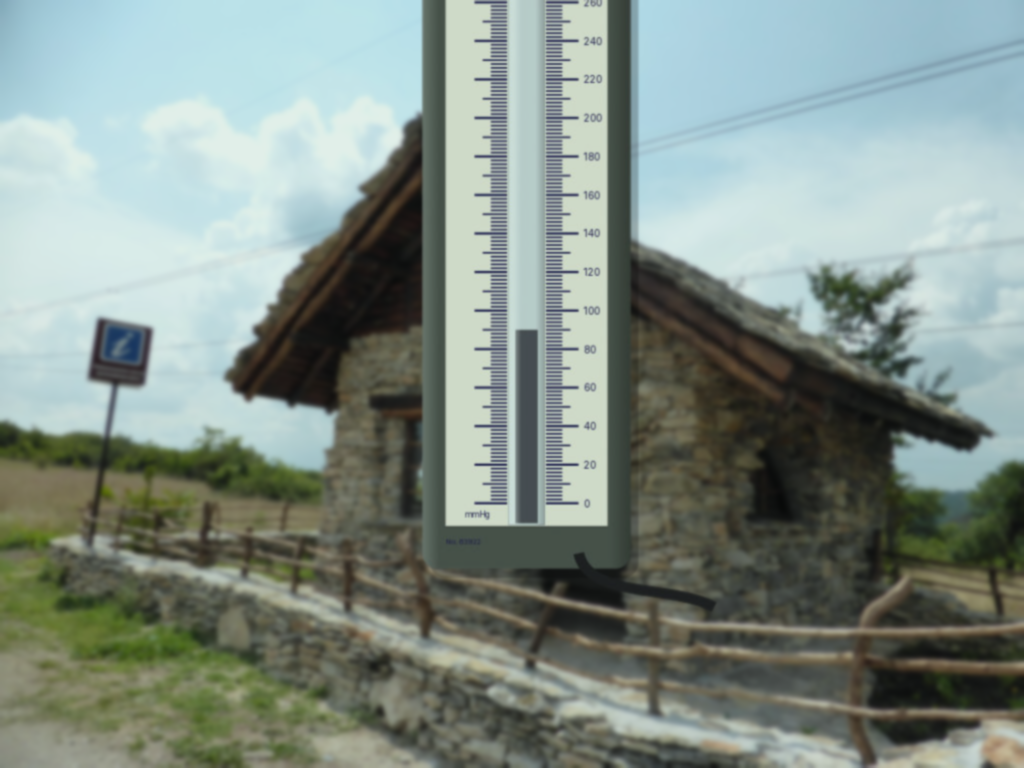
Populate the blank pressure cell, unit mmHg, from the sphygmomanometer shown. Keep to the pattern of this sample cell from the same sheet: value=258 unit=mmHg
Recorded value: value=90 unit=mmHg
